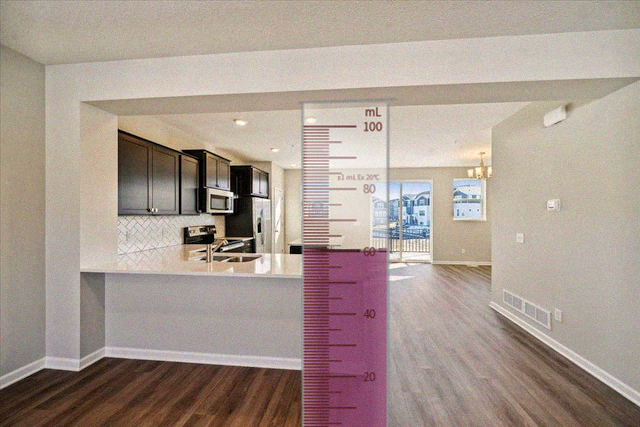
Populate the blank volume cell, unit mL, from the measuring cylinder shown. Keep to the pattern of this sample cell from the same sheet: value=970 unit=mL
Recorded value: value=60 unit=mL
